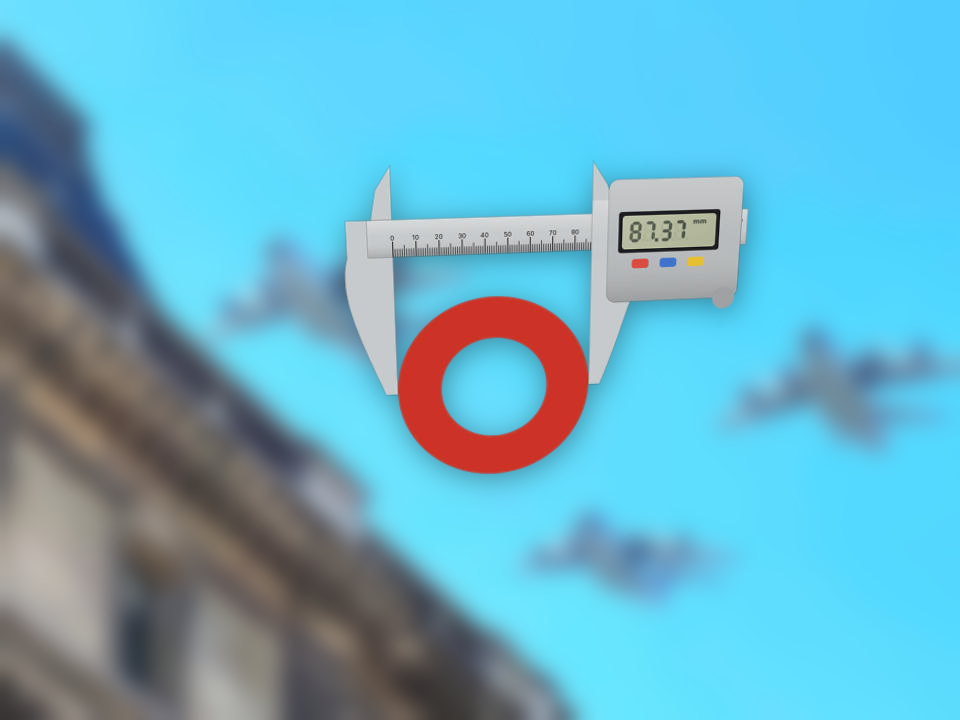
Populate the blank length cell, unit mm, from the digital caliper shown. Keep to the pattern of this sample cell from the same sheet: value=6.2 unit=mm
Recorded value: value=87.37 unit=mm
